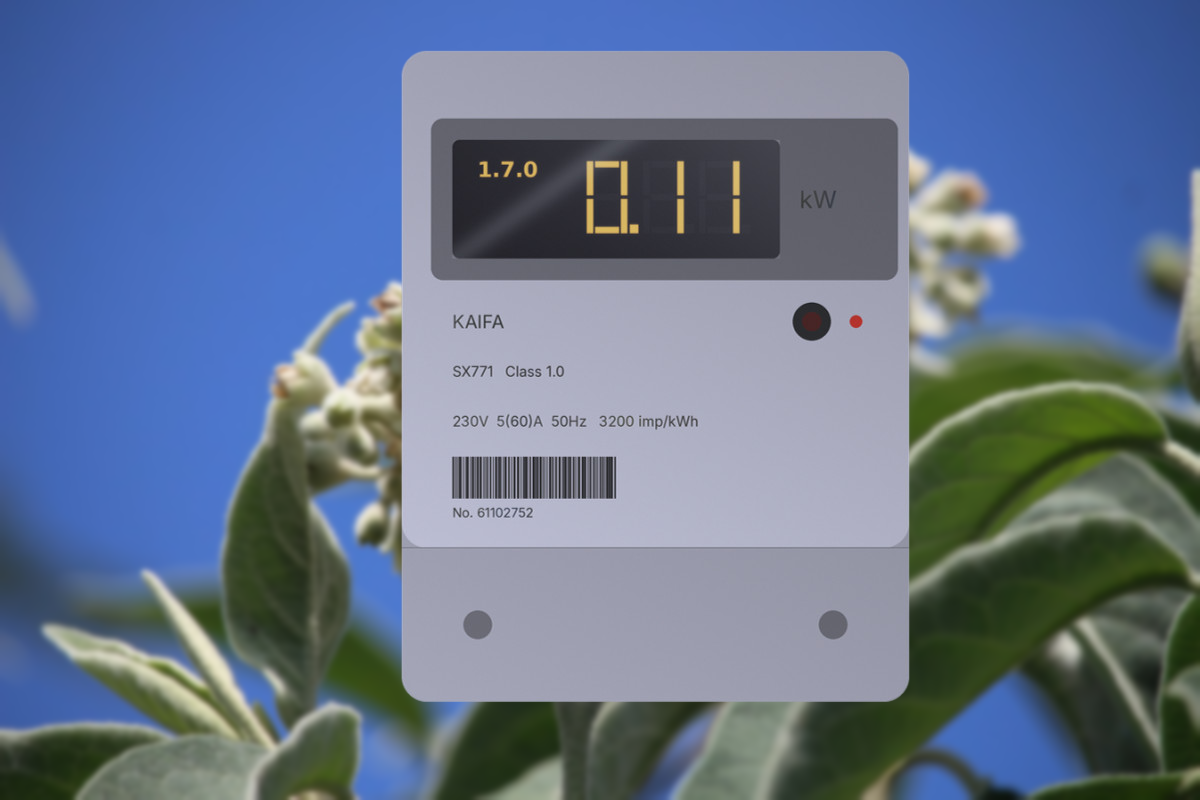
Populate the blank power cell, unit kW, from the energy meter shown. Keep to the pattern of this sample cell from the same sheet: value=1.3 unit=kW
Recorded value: value=0.11 unit=kW
